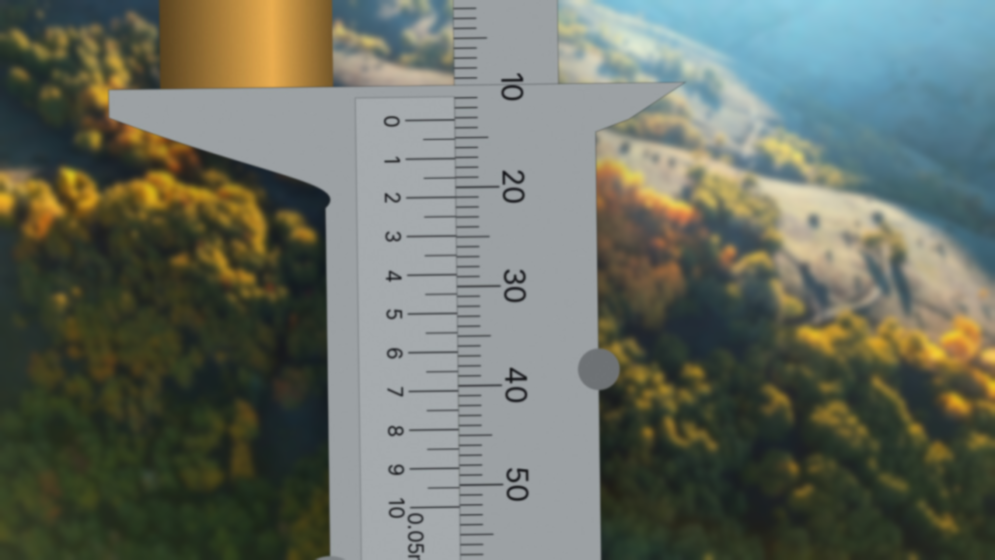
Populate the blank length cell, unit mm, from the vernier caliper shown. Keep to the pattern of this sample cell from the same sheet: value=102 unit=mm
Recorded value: value=13.2 unit=mm
